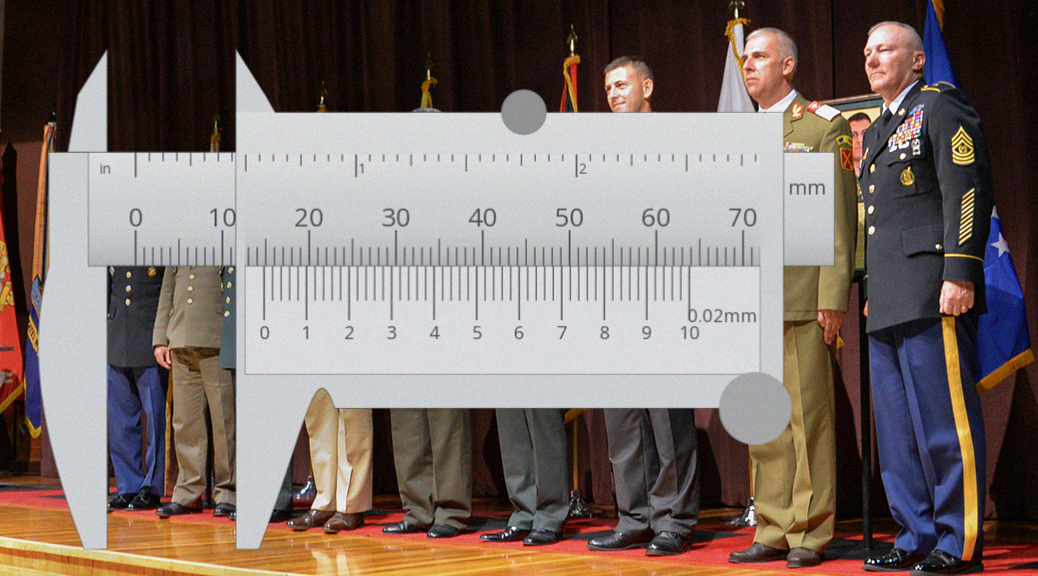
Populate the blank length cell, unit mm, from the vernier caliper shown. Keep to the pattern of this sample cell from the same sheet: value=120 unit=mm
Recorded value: value=14.8 unit=mm
